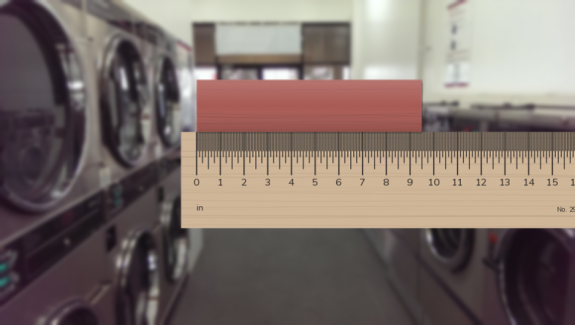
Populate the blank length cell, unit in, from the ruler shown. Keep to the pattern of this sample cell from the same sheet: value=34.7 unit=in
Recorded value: value=9.5 unit=in
